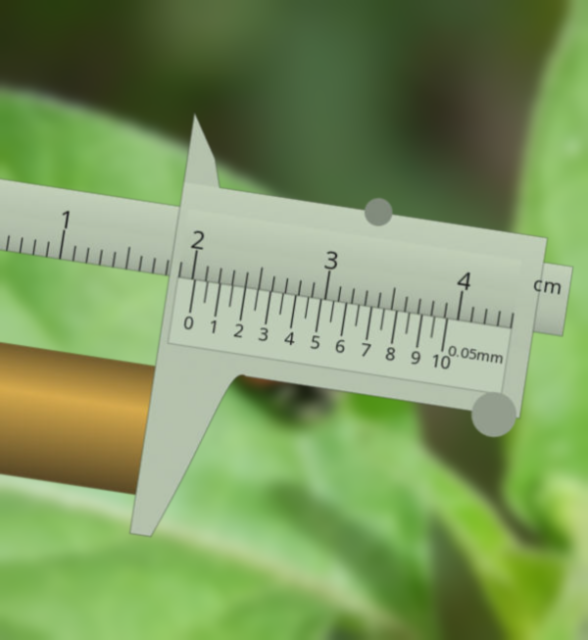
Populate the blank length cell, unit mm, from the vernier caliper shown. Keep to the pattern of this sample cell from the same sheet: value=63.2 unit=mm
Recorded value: value=20.2 unit=mm
